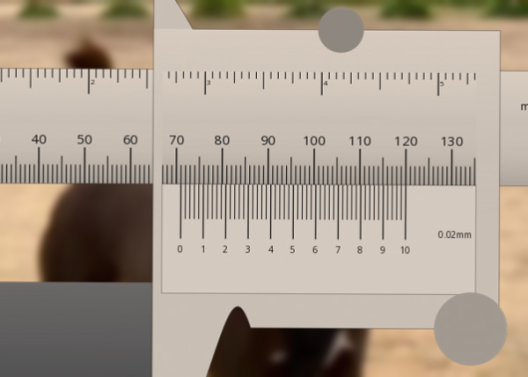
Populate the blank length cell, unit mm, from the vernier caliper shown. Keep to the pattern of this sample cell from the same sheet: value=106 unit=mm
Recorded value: value=71.0 unit=mm
